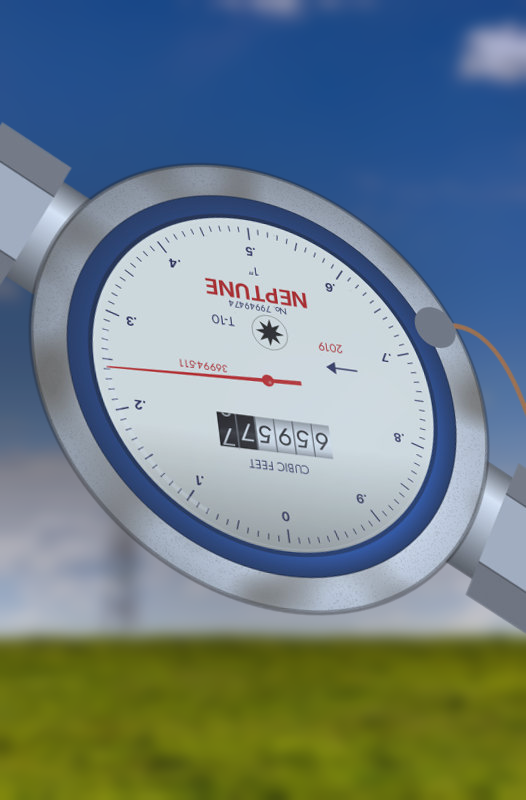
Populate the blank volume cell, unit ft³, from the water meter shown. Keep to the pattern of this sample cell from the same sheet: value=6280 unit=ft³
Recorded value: value=659577.24 unit=ft³
